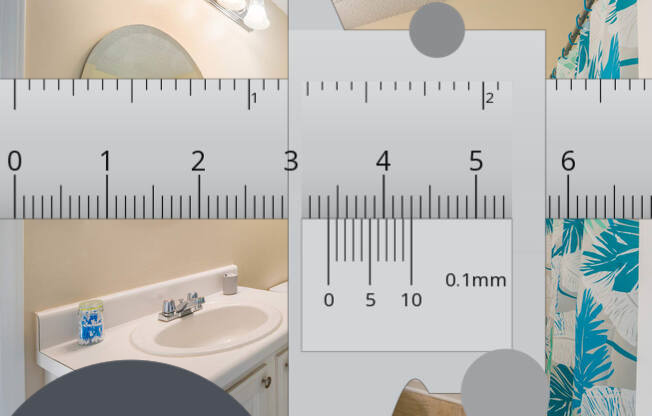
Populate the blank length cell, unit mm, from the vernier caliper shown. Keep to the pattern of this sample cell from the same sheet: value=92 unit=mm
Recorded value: value=34.0 unit=mm
